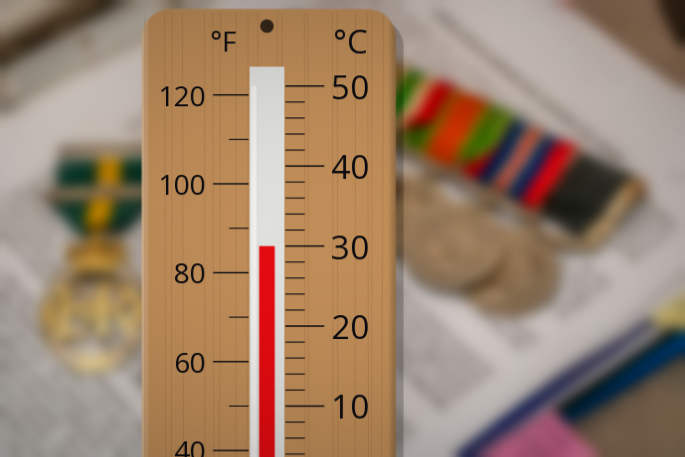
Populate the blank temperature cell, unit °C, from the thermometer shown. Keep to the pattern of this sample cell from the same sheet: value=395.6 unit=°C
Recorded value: value=30 unit=°C
